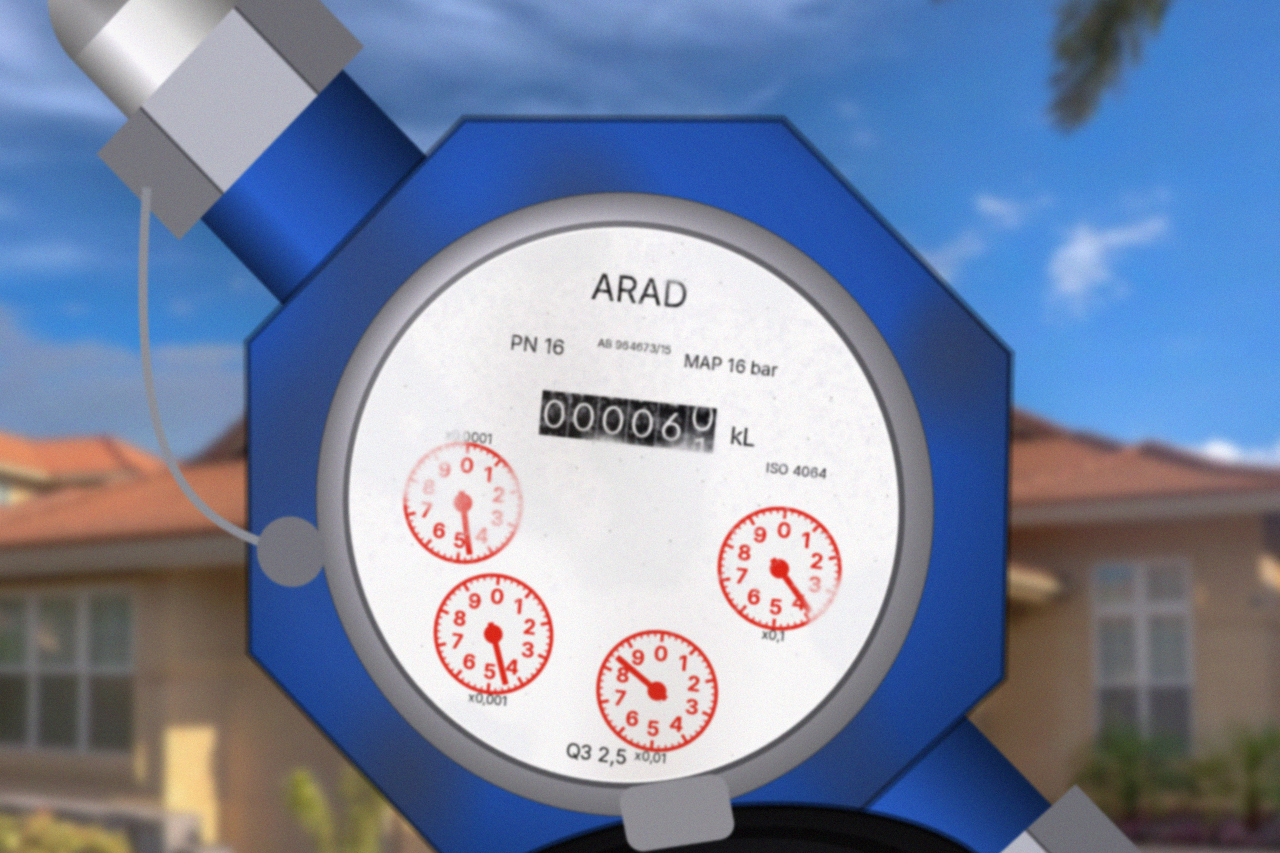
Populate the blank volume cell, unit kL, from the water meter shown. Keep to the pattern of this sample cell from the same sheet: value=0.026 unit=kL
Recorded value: value=60.3844 unit=kL
